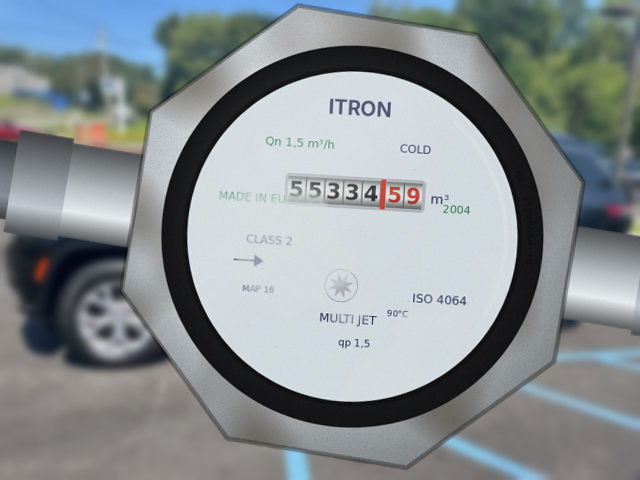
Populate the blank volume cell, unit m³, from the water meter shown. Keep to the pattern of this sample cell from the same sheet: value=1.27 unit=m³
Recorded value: value=55334.59 unit=m³
